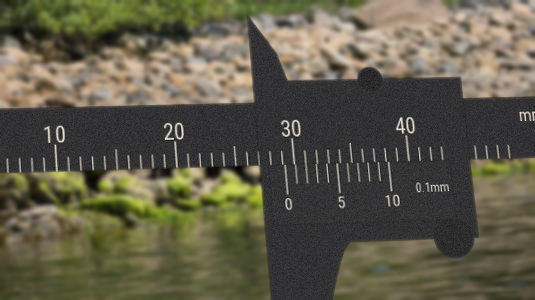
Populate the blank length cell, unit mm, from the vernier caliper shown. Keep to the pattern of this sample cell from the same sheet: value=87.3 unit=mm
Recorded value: value=29.2 unit=mm
